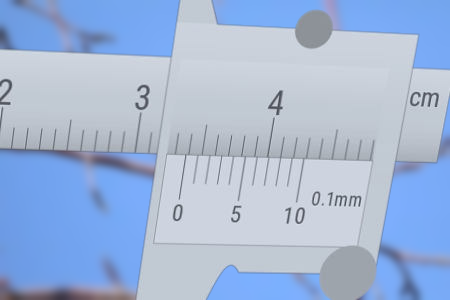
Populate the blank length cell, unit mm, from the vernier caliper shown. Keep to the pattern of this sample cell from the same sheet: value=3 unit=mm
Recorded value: value=33.8 unit=mm
